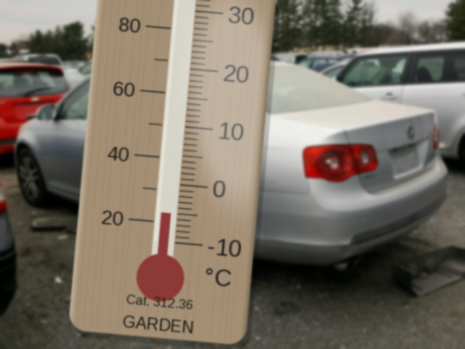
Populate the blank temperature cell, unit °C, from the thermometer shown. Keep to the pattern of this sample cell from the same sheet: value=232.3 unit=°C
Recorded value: value=-5 unit=°C
